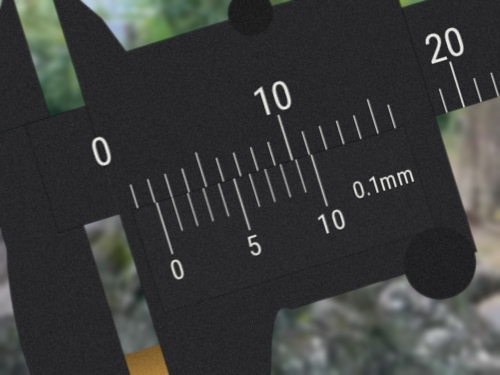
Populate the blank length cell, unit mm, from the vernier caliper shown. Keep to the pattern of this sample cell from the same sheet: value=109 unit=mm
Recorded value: value=2.1 unit=mm
